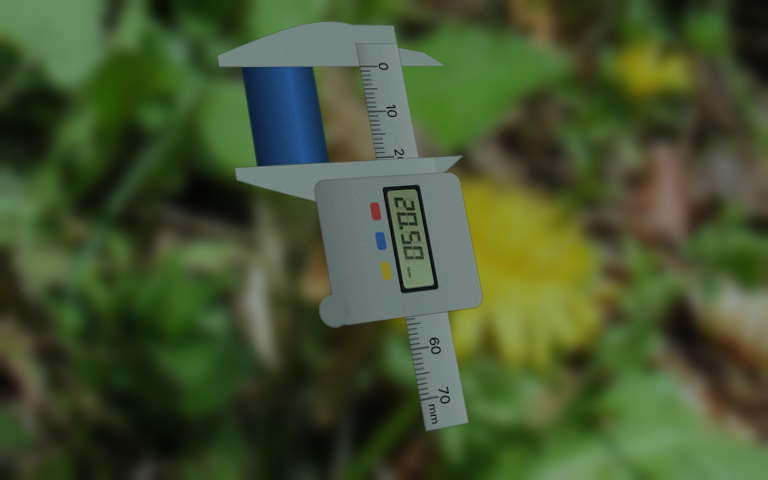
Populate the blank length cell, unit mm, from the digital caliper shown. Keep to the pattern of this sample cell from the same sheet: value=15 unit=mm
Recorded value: value=20.50 unit=mm
